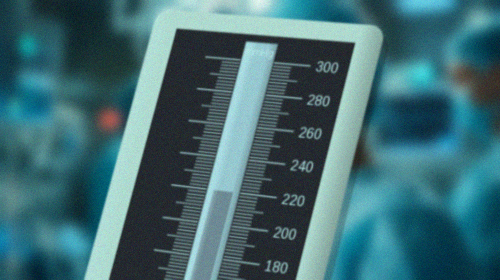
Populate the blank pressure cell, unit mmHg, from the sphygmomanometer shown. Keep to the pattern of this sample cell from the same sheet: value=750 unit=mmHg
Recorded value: value=220 unit=mmHg
